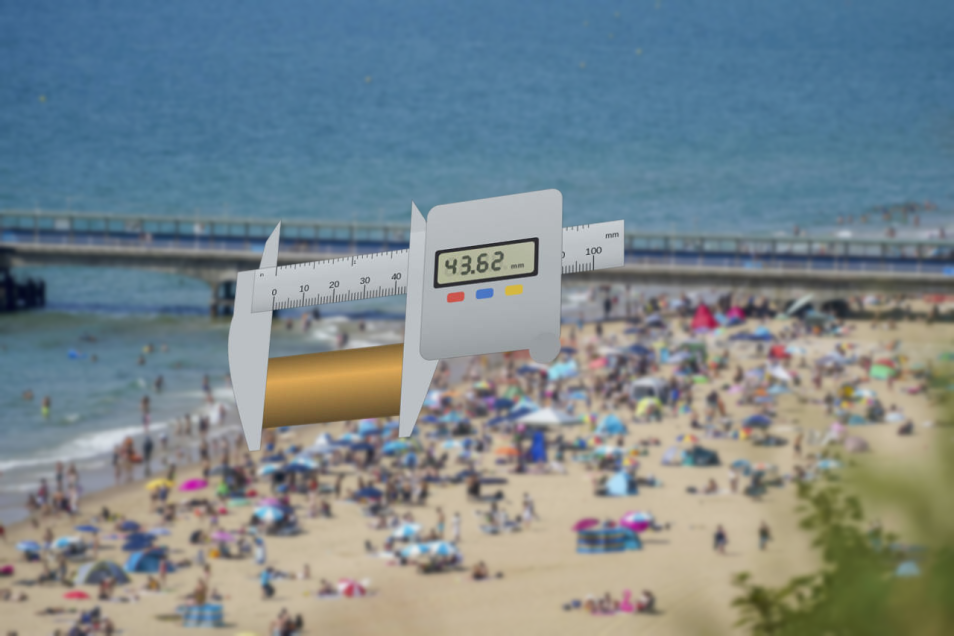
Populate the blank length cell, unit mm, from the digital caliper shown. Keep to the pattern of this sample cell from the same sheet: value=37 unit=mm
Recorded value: value=43.62 unit=mm
